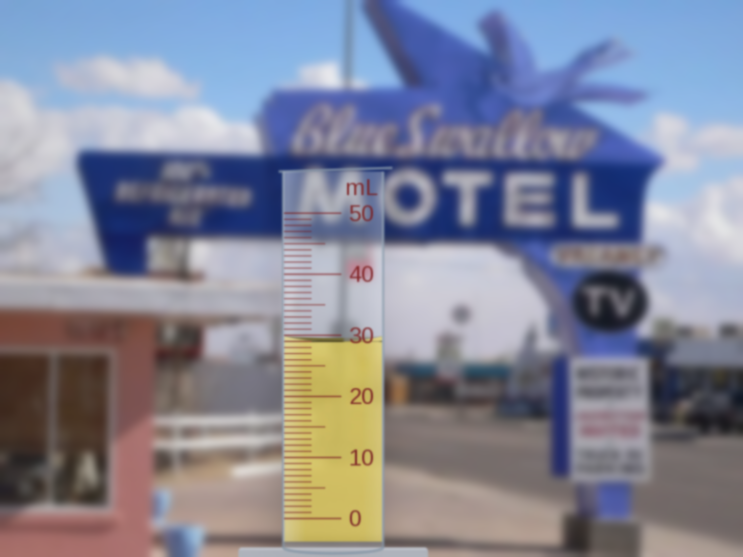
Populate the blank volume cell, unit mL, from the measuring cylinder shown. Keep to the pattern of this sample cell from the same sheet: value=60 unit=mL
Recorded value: value=29 unit=mL
